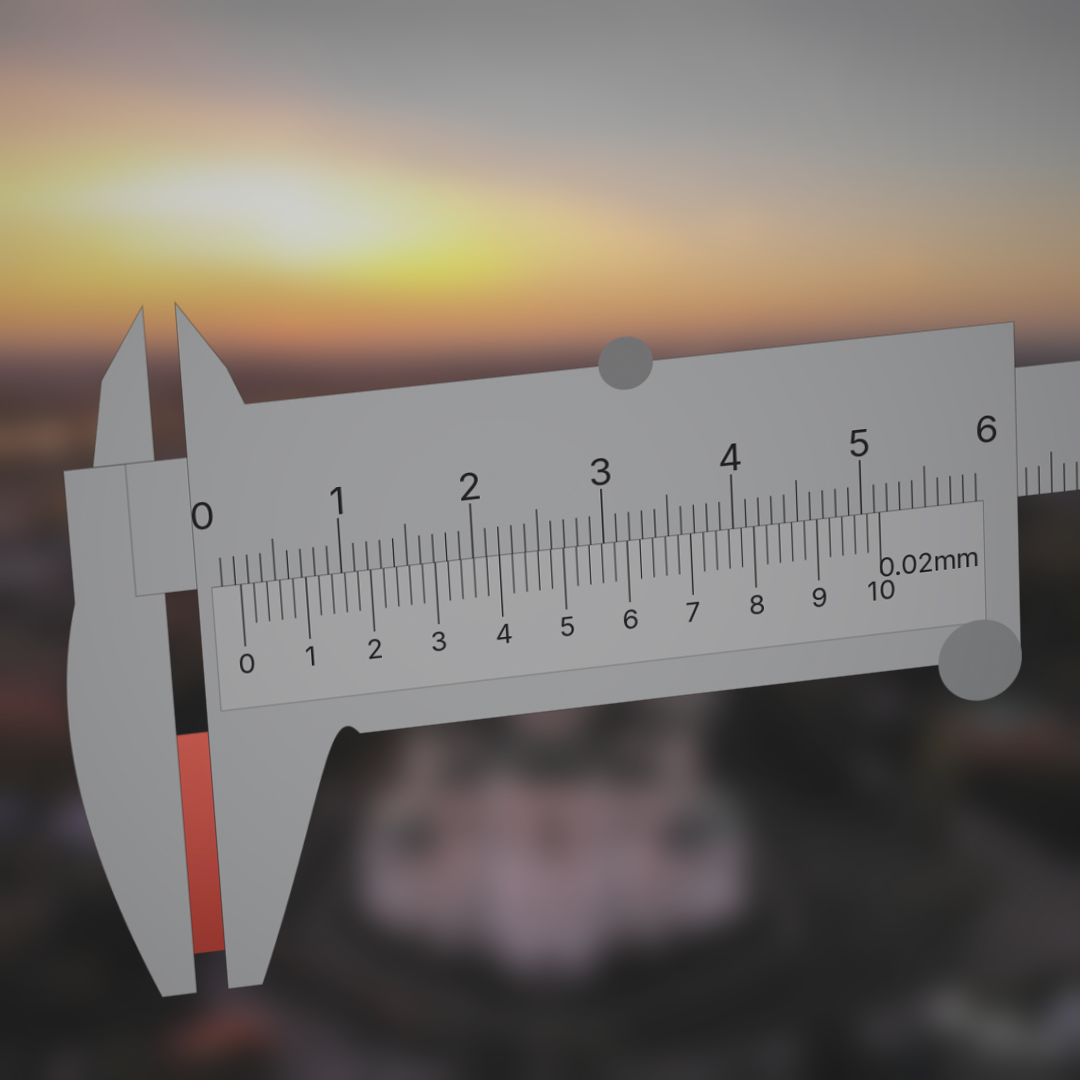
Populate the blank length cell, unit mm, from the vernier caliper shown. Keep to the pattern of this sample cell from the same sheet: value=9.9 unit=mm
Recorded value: value=2.4 unit=mm
